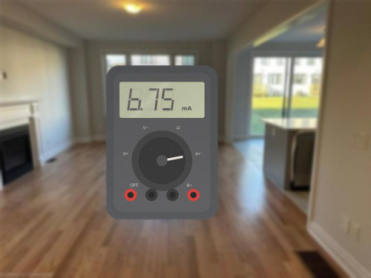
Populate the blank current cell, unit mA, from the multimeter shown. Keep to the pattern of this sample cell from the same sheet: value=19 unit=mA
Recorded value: value=6.75 unit=mA
